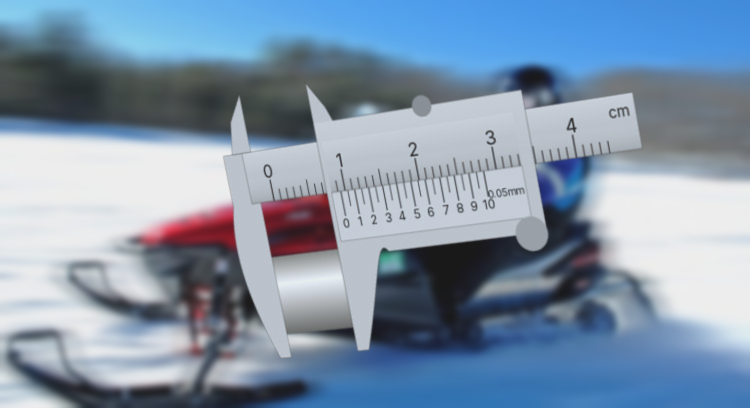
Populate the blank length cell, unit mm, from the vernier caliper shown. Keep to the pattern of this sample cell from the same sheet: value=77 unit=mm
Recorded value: value=9.4 unit=mm
